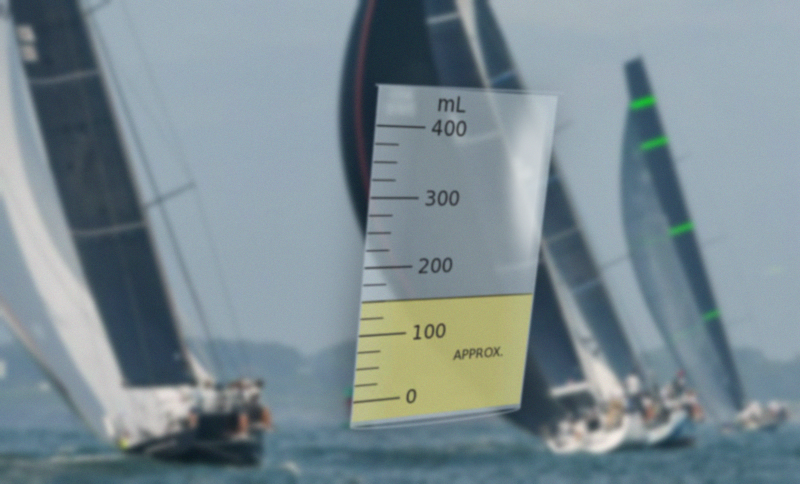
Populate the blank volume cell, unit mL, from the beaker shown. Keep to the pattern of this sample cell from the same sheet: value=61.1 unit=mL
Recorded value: value=150 unit=mL
